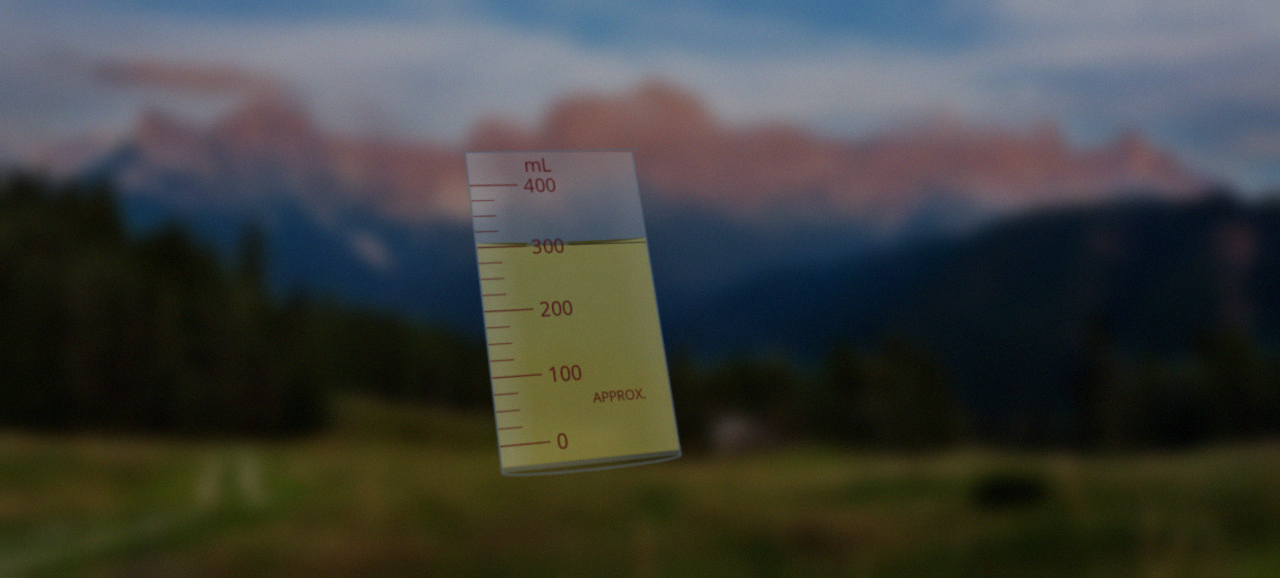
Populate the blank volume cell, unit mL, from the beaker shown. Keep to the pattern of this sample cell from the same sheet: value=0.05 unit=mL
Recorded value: value=300 unit=mL
